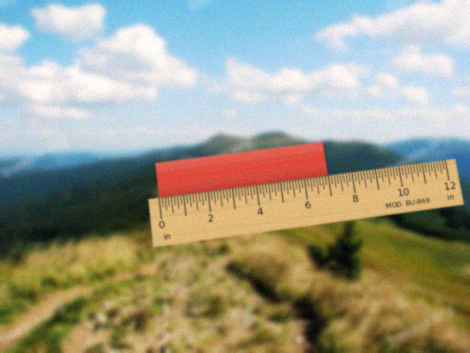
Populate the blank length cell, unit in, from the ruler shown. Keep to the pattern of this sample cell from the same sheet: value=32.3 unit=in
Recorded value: value=7 unit=in
